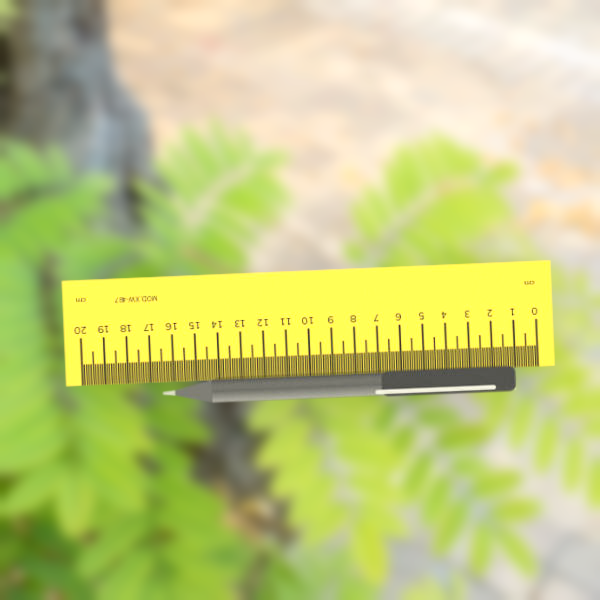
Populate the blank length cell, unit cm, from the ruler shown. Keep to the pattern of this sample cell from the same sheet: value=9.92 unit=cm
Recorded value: value=15.5 unit=cm
